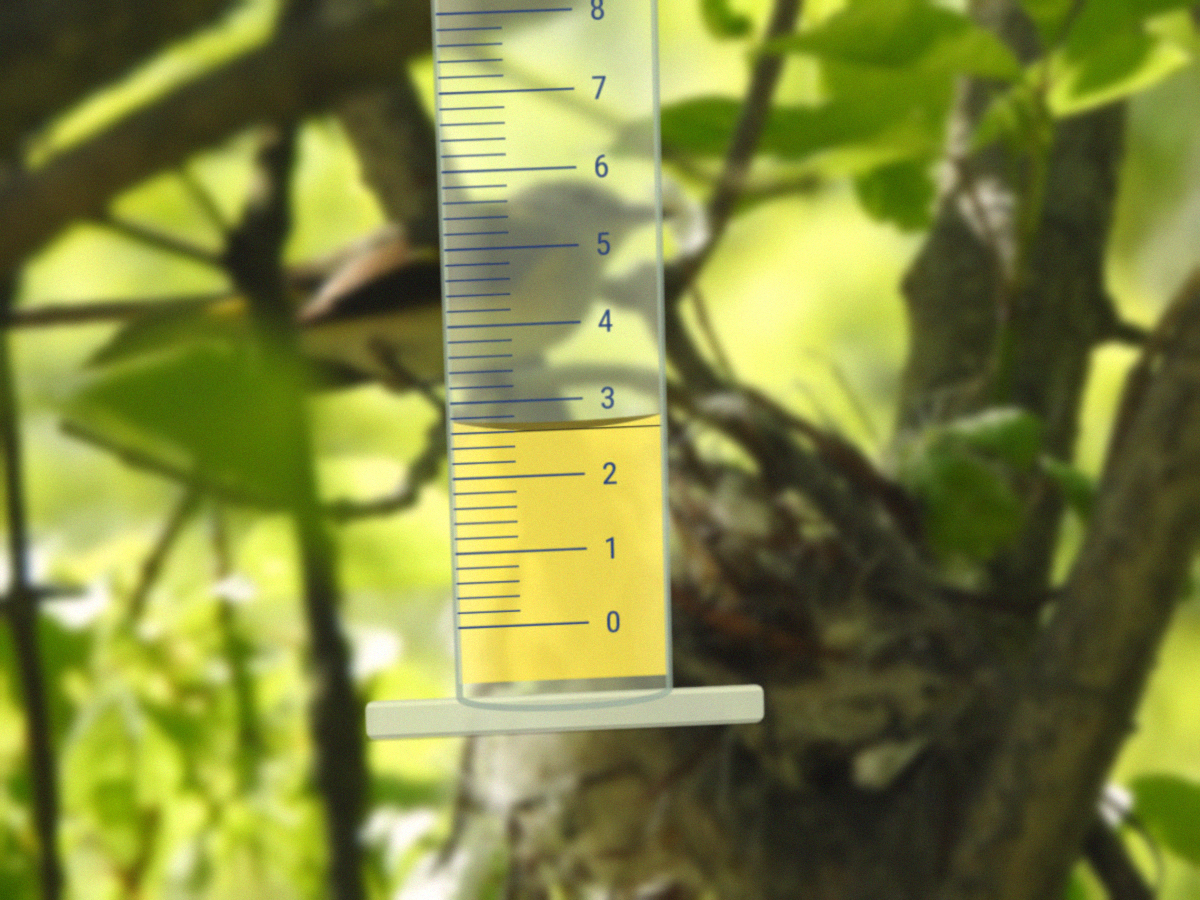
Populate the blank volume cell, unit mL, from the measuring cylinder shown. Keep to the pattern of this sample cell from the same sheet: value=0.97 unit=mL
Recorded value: value=2.6 unit=mL
